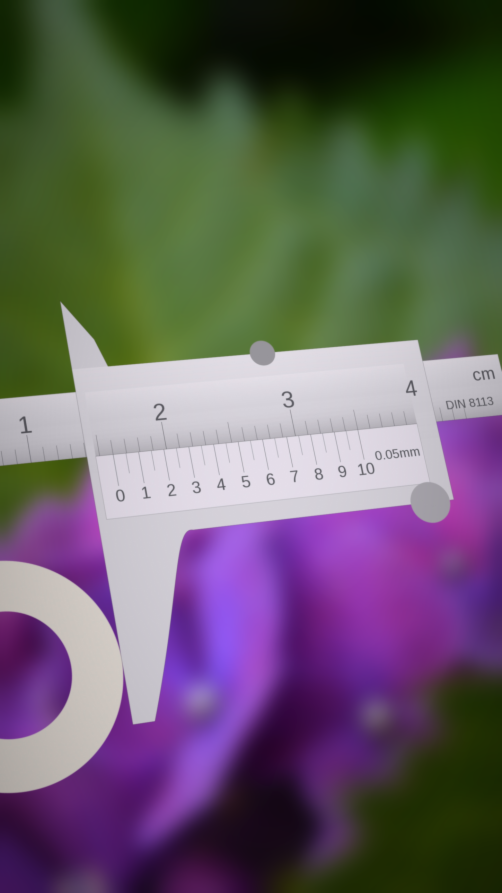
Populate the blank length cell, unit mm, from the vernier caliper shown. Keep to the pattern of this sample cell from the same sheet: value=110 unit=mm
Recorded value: value=16.0 unit=mm
